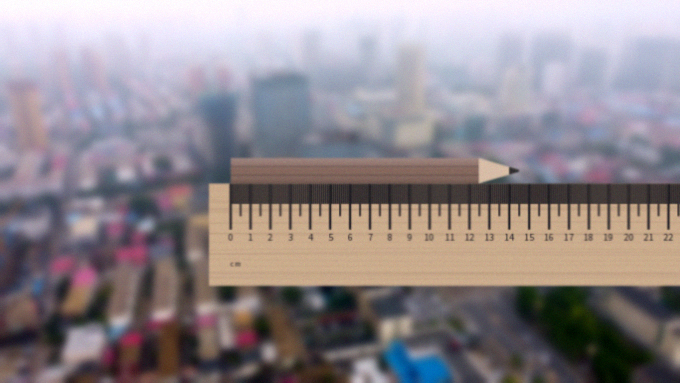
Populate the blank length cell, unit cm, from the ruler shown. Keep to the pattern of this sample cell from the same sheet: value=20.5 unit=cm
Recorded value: value=14.5 unit=cm
